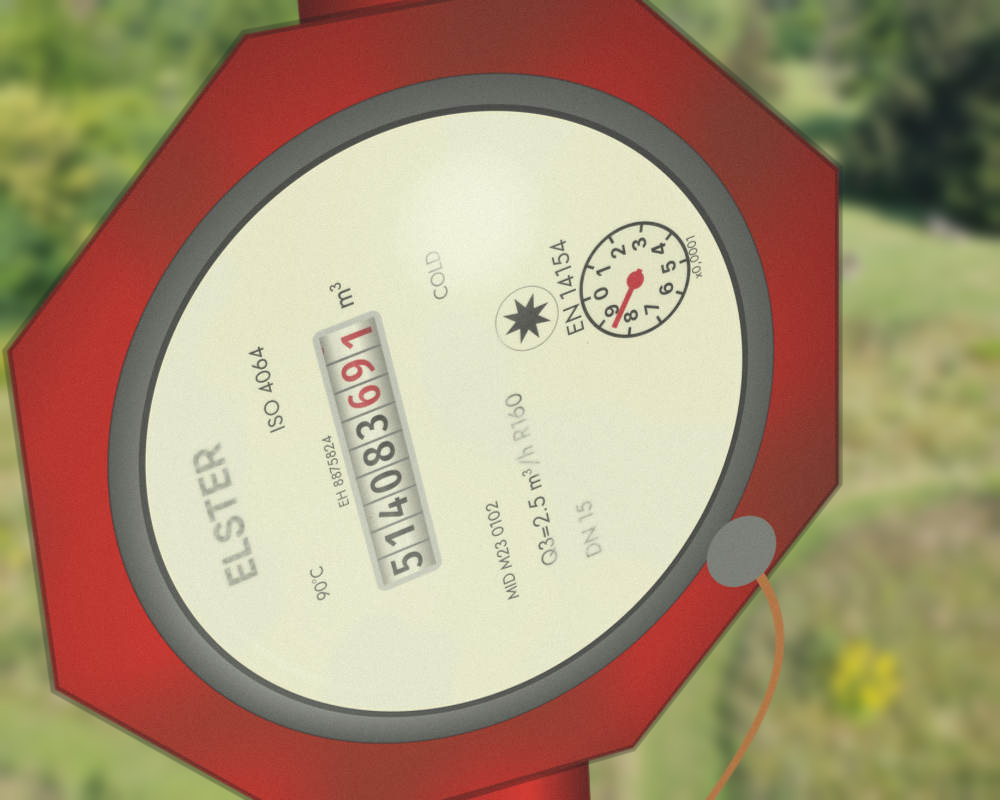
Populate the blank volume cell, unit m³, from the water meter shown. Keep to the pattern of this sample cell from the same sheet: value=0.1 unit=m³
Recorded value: value=514083.6908 unit=m³
